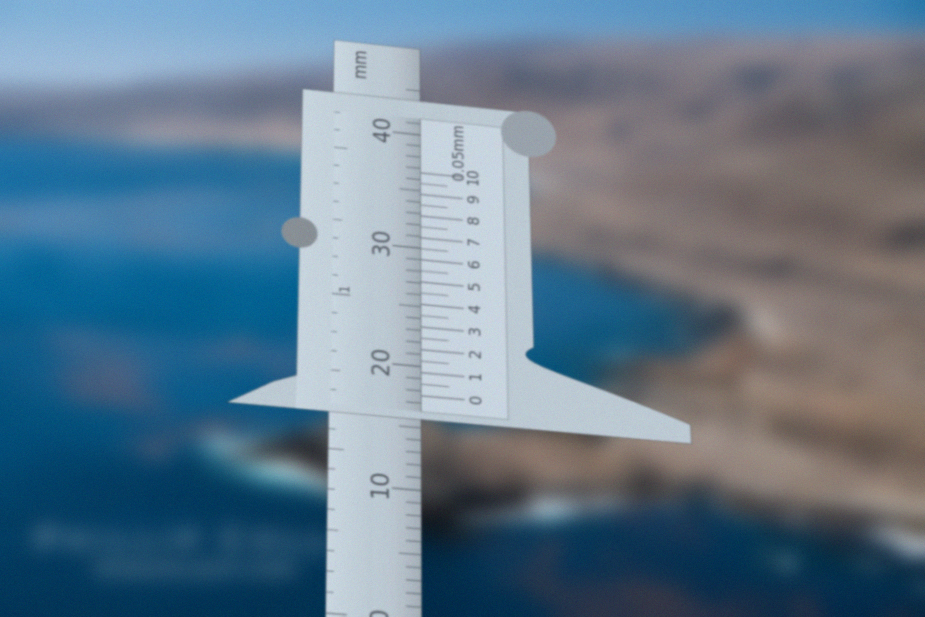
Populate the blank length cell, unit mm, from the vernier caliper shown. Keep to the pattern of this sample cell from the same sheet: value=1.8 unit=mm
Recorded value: value=17.6 unit=mm
